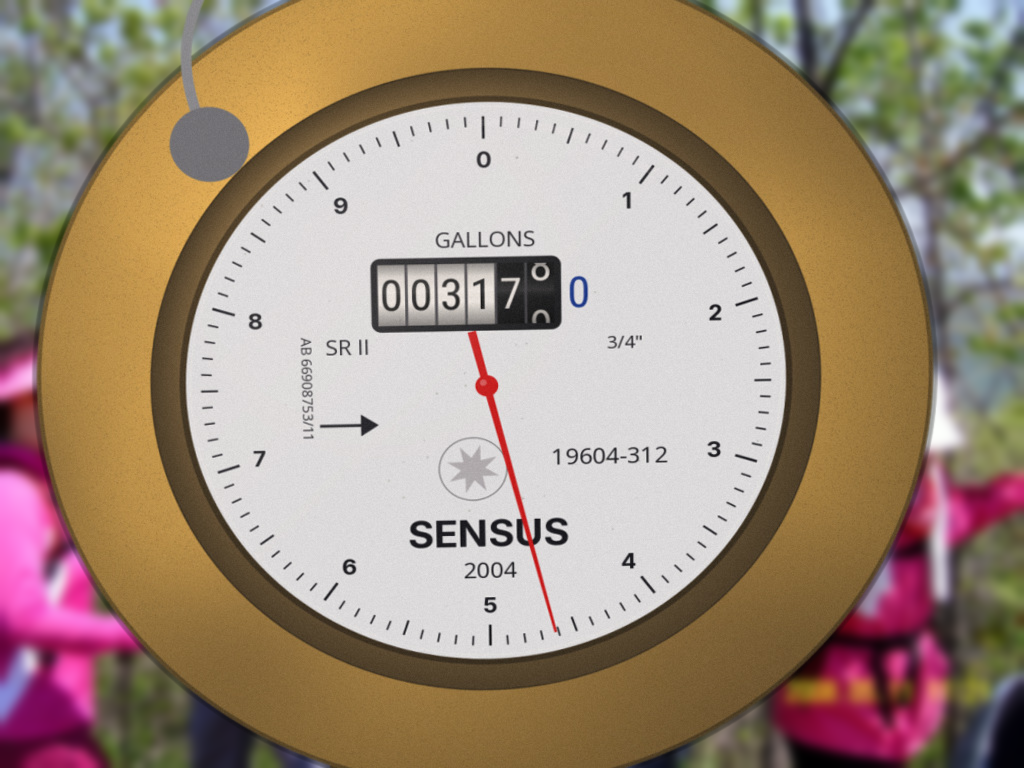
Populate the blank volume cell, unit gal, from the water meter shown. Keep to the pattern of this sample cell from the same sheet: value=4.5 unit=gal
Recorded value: value=31784.6 unit=gal
